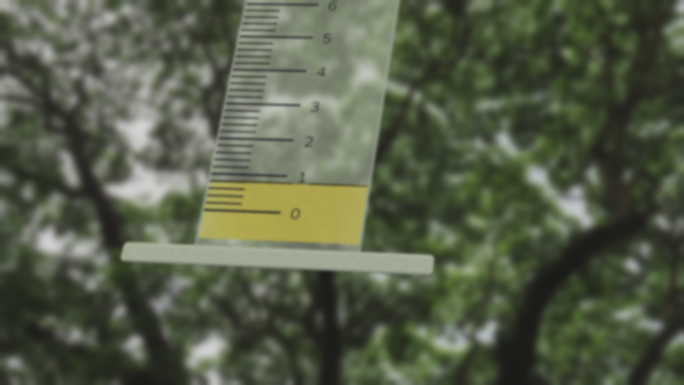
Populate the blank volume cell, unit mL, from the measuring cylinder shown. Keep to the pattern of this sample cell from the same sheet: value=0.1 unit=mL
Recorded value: value=0.8 unit=mL
